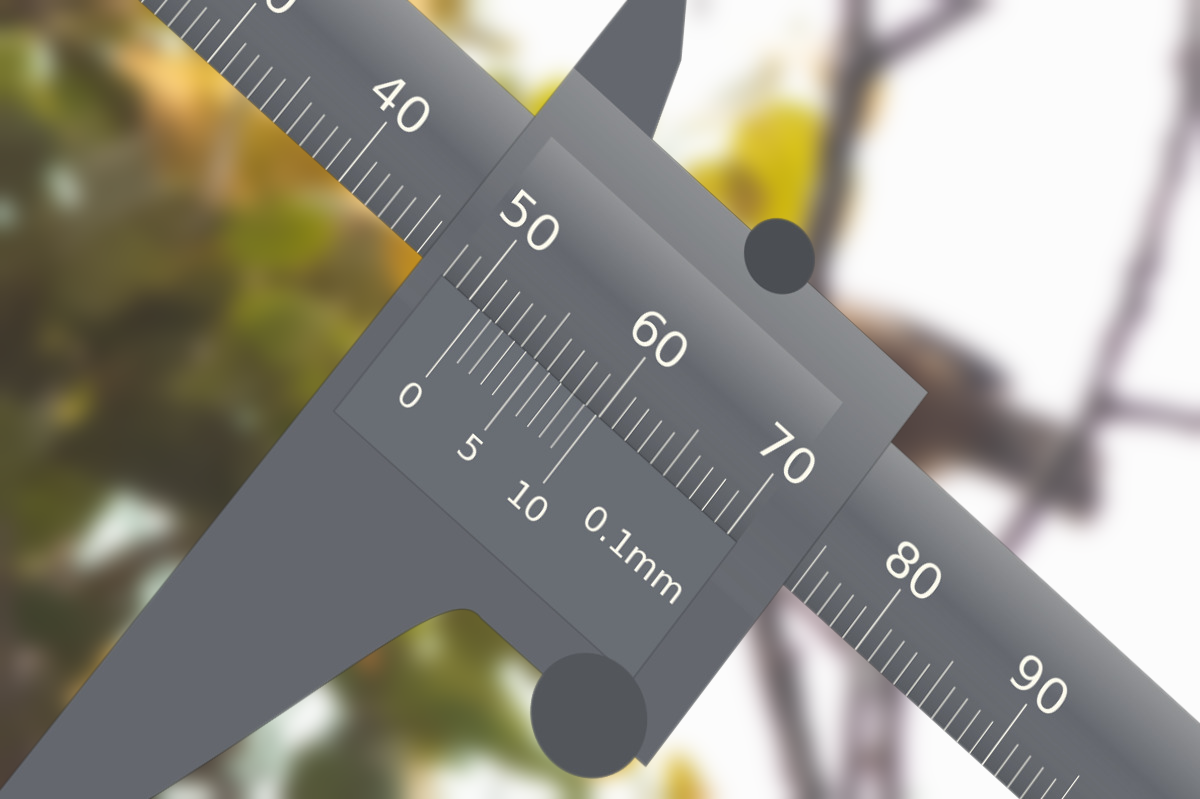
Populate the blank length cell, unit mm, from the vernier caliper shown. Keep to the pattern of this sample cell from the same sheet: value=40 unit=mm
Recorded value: value=50.8 unit=mm
